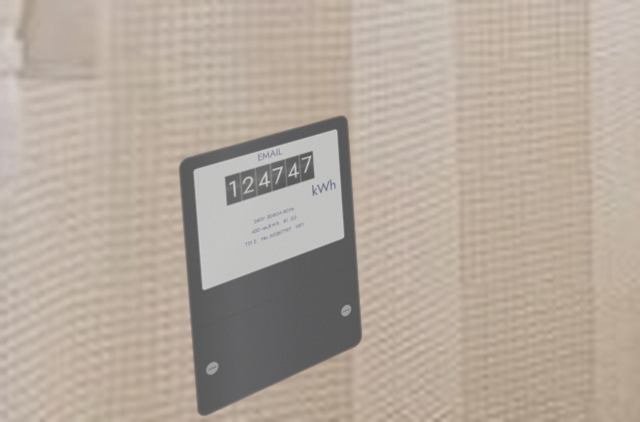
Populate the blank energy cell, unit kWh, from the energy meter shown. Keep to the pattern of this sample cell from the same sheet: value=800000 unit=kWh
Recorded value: value=124747 unit=kWh
